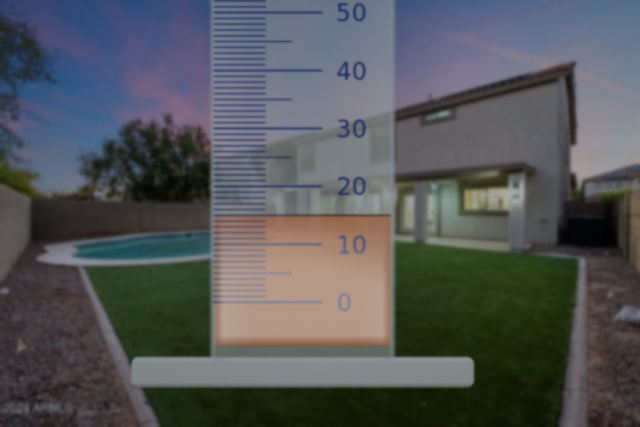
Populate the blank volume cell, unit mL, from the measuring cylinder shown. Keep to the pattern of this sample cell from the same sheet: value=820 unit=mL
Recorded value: value=15 unit=mL
